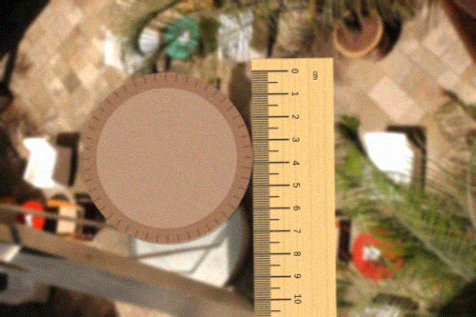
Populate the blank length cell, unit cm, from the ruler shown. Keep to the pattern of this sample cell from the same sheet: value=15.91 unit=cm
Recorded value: value=7.5 unit=cm
